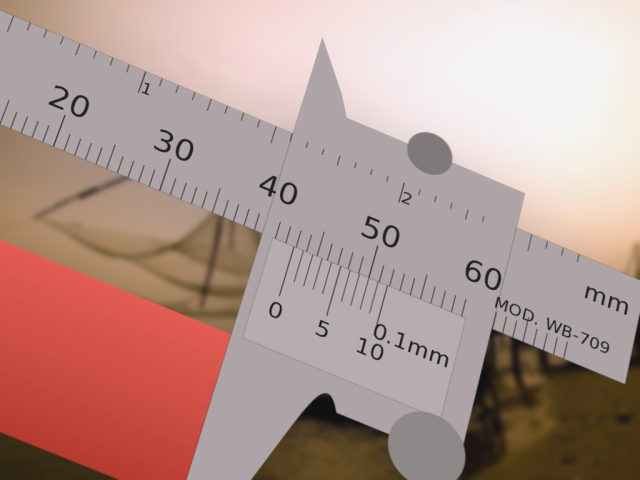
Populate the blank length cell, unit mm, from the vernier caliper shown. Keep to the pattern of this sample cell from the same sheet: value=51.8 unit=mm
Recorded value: value=42.8 unit=mm
